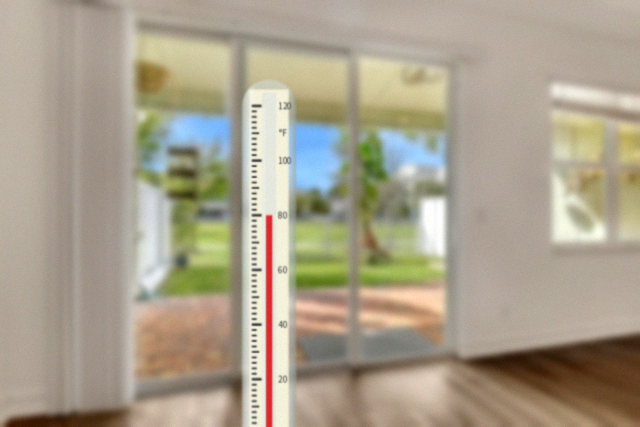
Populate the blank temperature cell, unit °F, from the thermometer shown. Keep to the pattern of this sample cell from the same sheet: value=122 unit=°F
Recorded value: value=80 unit=°F
